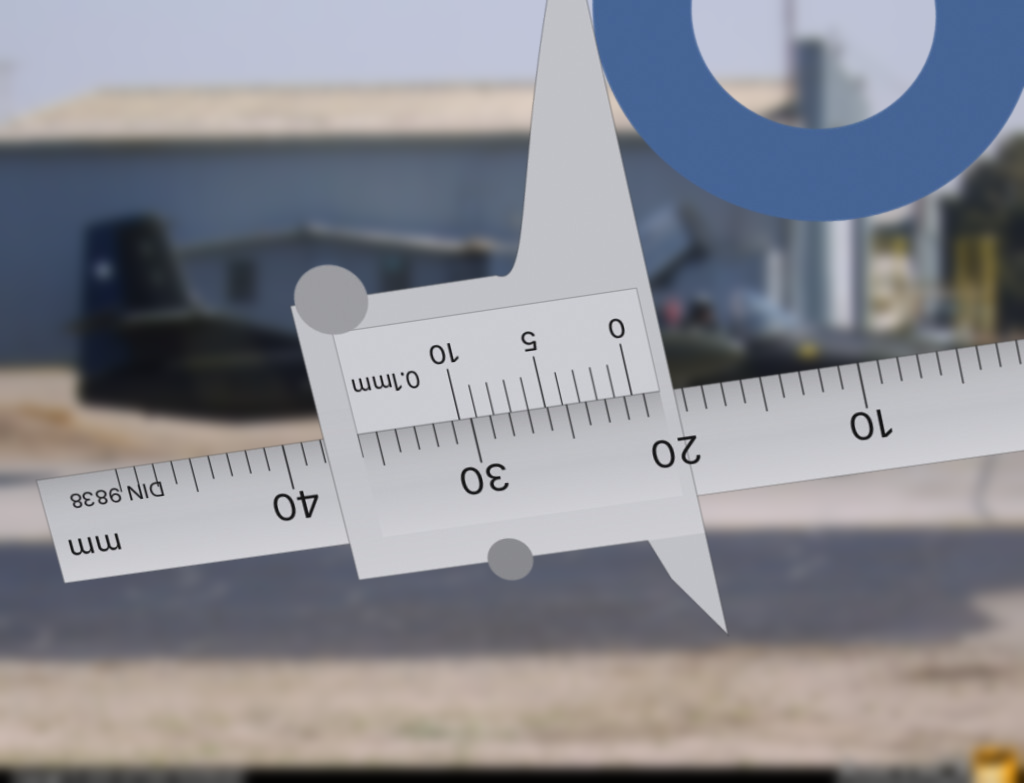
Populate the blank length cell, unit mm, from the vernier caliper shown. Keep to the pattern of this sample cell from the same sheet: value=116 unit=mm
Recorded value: value=21.6 unit=mm
